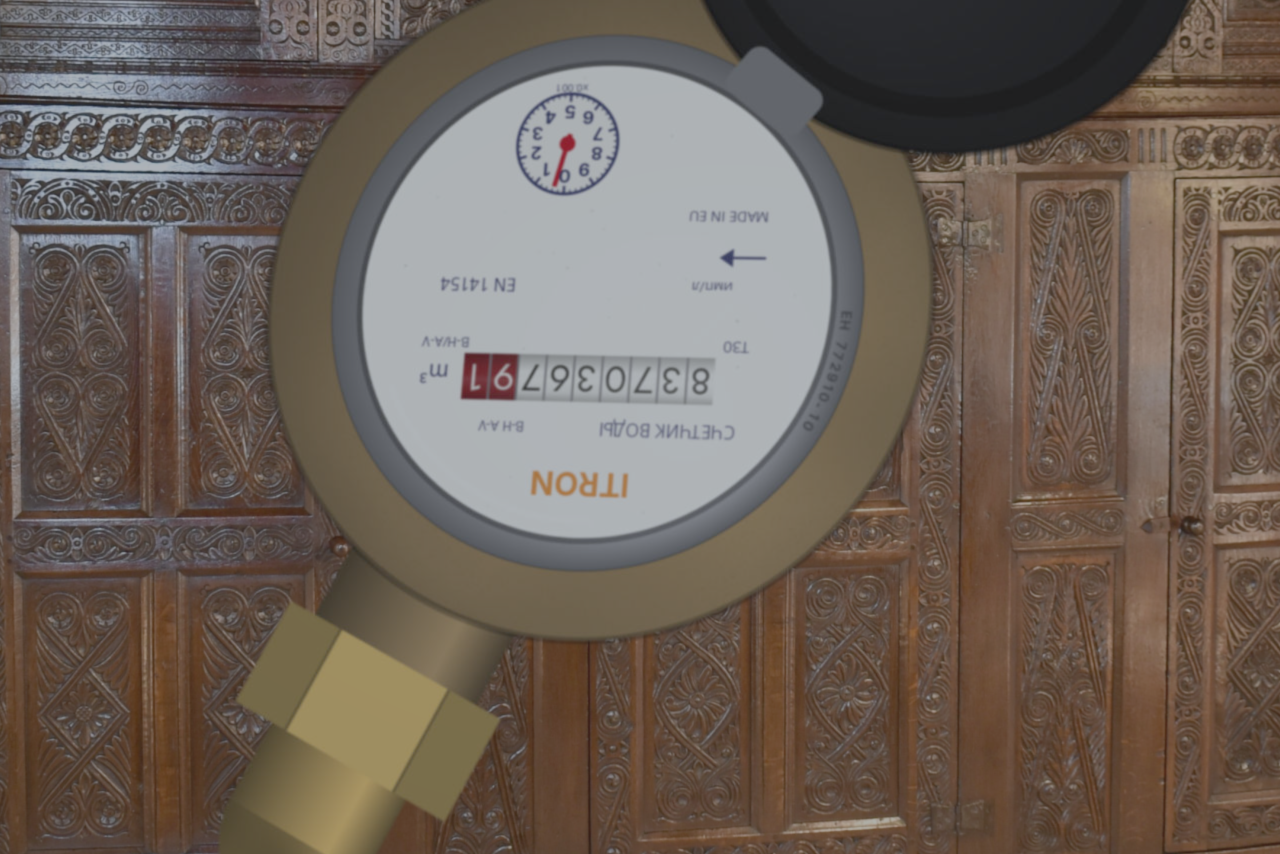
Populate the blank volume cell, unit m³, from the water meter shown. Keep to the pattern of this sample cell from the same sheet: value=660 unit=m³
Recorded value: value=8370367.910 unit=m³
